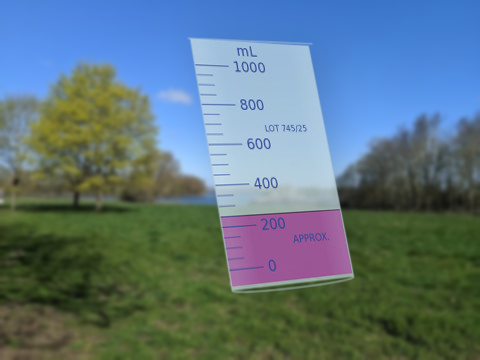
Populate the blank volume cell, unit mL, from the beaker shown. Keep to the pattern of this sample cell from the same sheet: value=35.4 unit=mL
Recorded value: value=250 unit=mL
